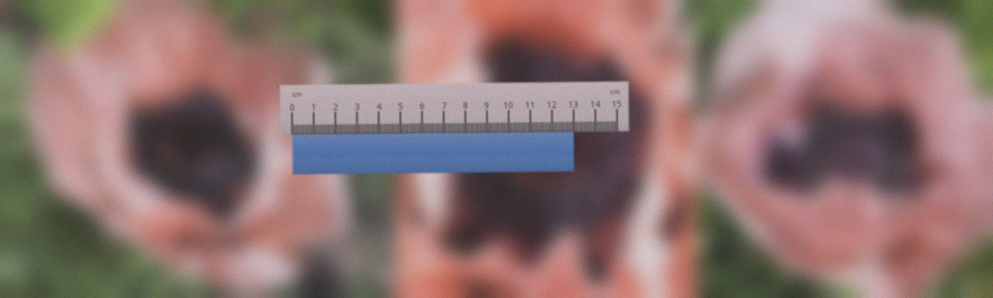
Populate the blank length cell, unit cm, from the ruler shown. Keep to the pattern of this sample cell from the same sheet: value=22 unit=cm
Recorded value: value=13 unit=cm
